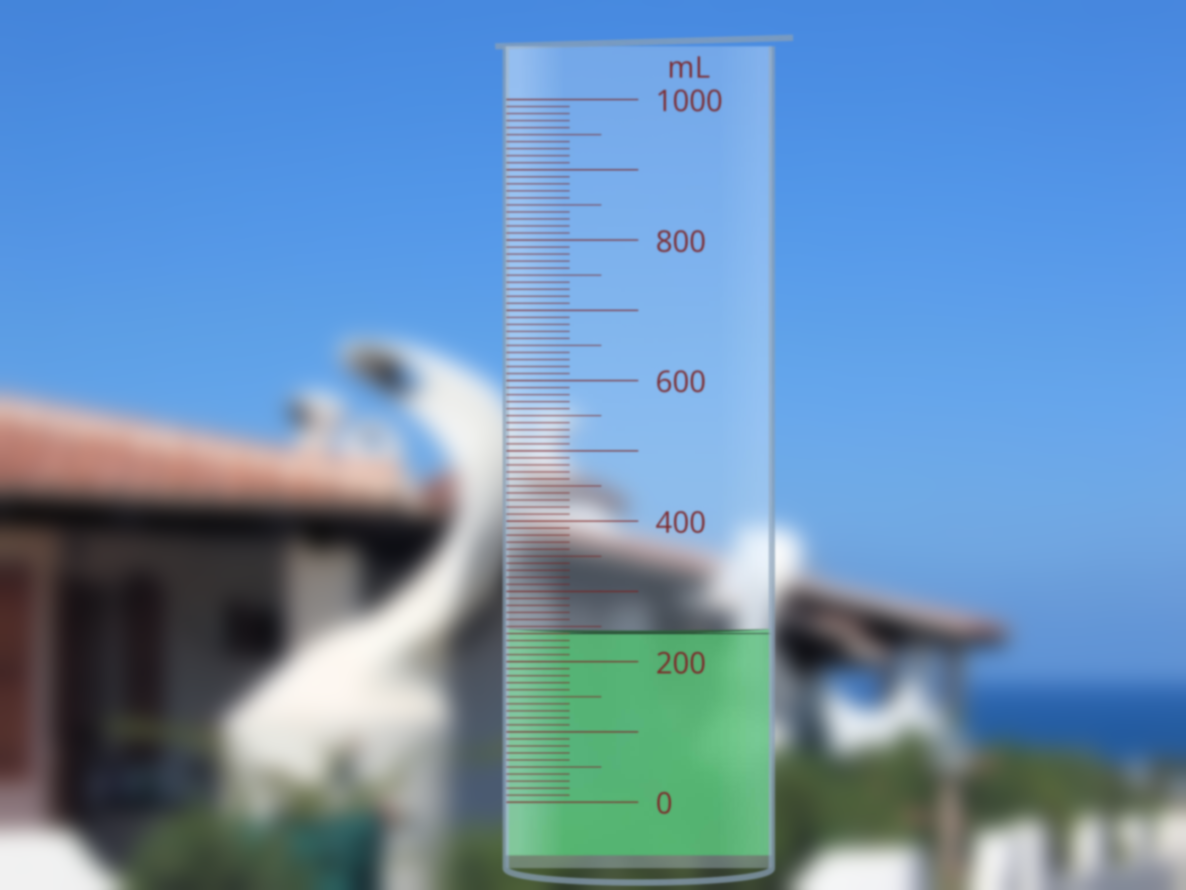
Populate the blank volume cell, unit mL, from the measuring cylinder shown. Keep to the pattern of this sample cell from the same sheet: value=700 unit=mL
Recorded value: value=240 unit=mL
